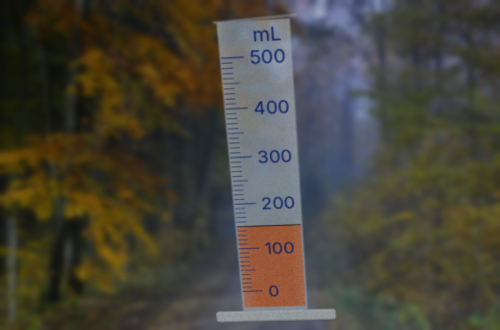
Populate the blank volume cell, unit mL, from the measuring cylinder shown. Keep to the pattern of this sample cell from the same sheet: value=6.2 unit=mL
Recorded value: value=150 unit=mL
